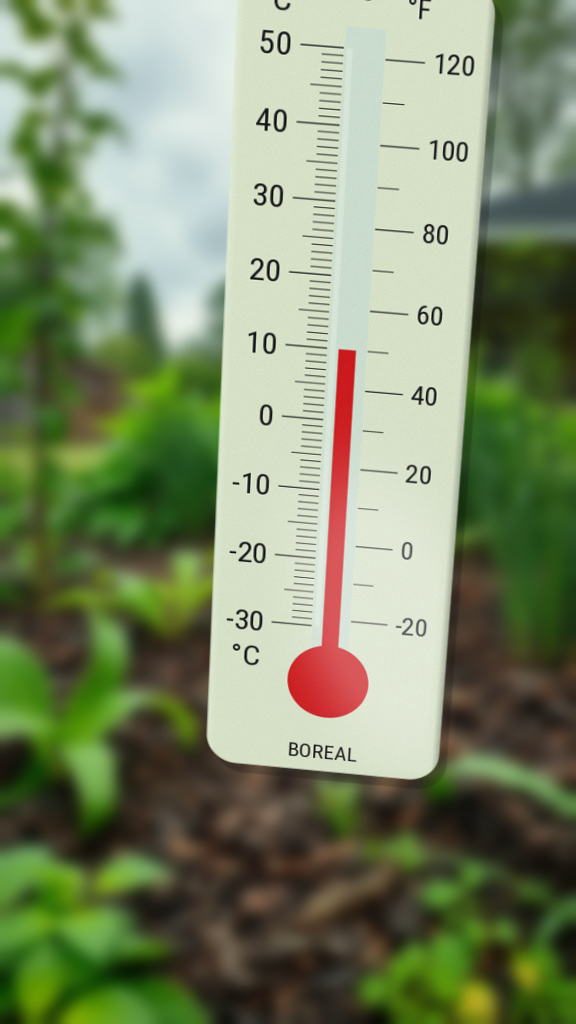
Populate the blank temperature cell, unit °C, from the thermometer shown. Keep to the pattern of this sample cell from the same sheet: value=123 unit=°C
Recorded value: value=10 unit=°C
